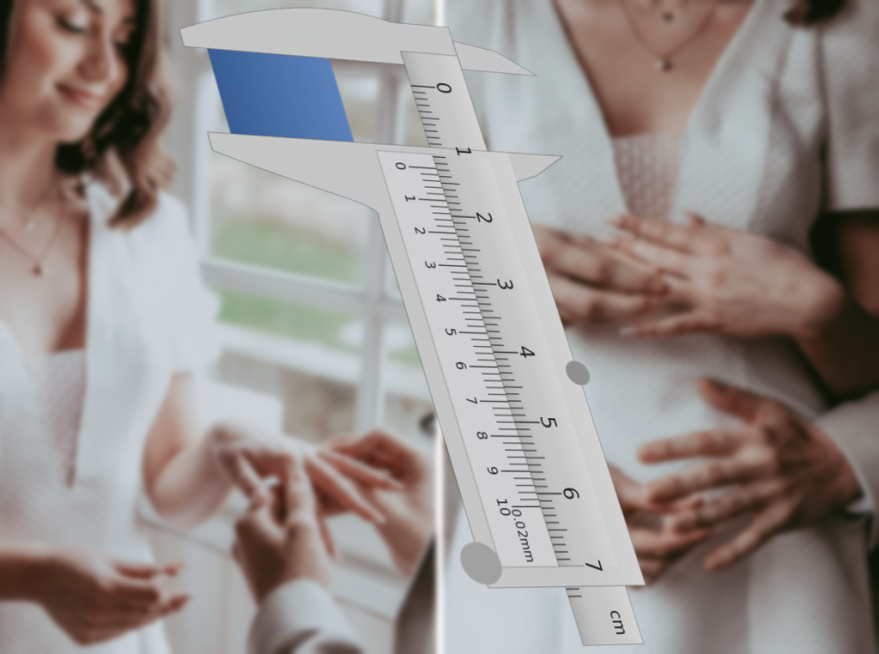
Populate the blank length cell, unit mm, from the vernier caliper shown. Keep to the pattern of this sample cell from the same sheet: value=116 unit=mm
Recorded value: value=12.8 unit=mm
